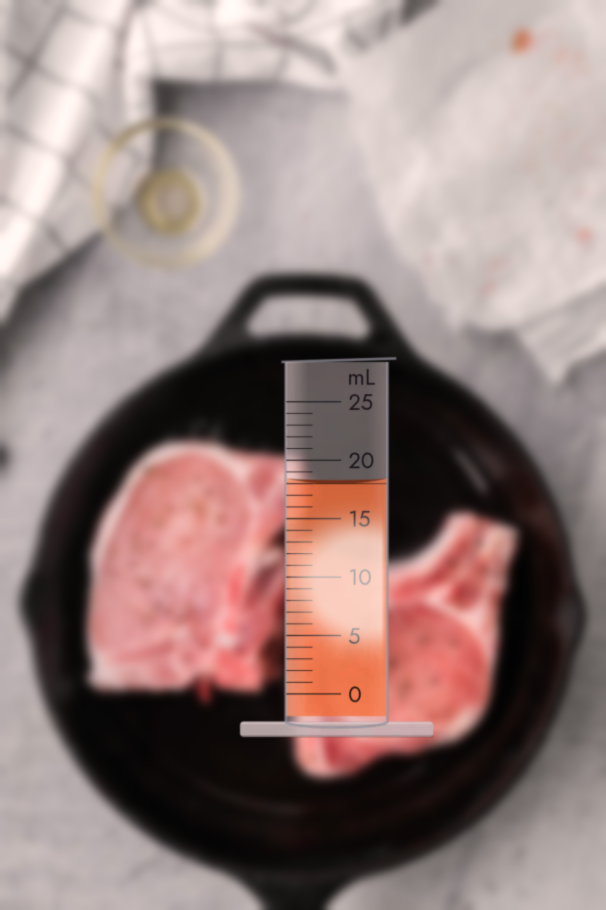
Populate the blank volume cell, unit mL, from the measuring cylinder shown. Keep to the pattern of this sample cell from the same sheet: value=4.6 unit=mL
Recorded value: value=18 unit=mL
